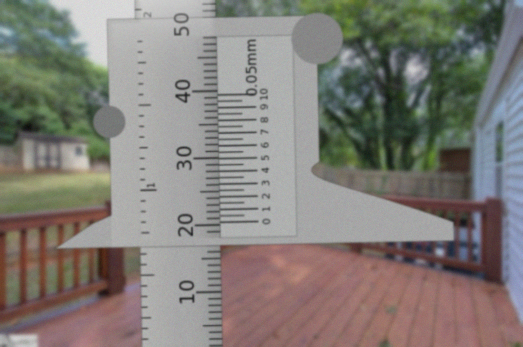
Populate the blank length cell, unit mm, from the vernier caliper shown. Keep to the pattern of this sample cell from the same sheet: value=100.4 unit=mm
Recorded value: value=20.4 unit=mm
